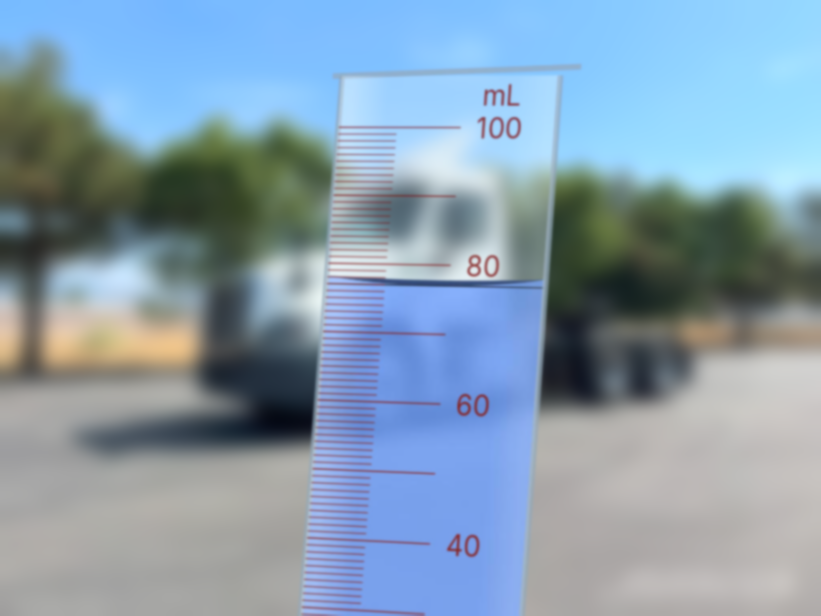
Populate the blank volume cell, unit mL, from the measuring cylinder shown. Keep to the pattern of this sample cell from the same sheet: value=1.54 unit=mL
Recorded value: value=77 unit=mL
